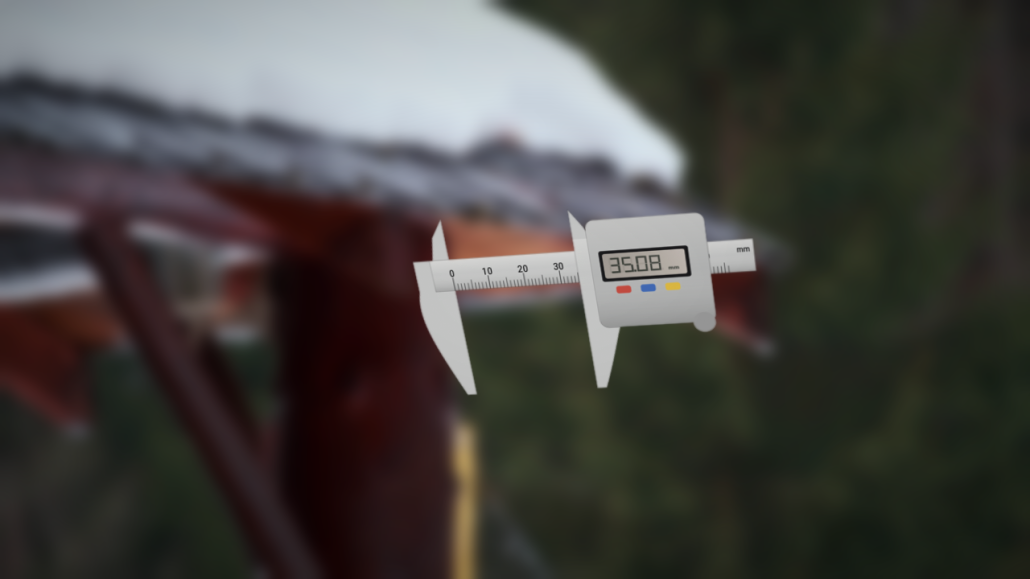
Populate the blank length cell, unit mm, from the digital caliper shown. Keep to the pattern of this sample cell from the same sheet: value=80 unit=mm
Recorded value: value=35.08 unit=mm
